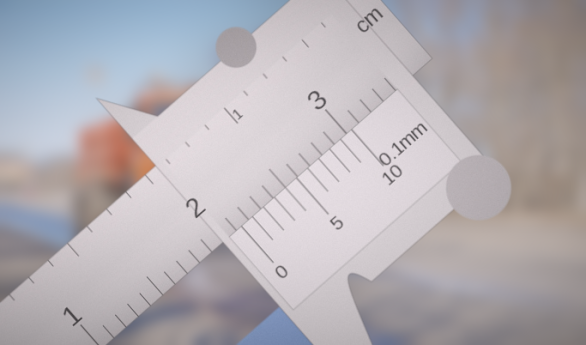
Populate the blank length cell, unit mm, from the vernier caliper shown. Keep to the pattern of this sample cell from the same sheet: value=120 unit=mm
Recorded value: value=21.4 unit=mm
